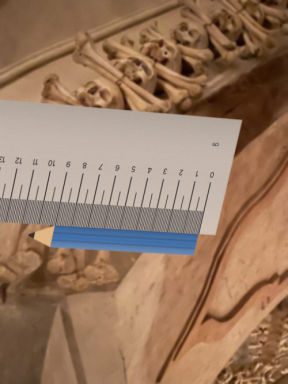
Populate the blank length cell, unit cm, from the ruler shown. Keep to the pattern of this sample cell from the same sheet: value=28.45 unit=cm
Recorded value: value=10.5 unit=cm
